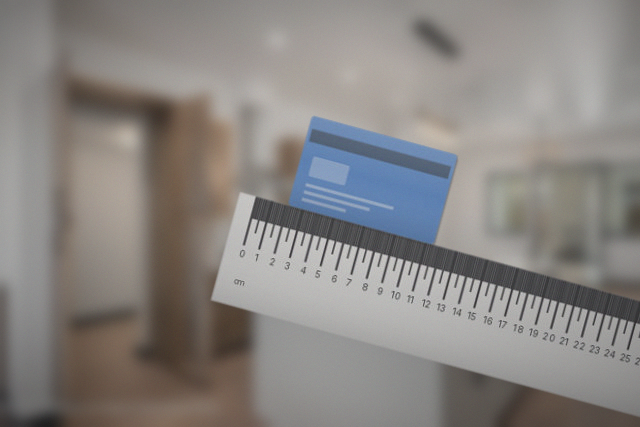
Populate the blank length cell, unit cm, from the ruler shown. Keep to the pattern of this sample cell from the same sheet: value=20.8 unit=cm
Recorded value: value=9.5 unit=cm
